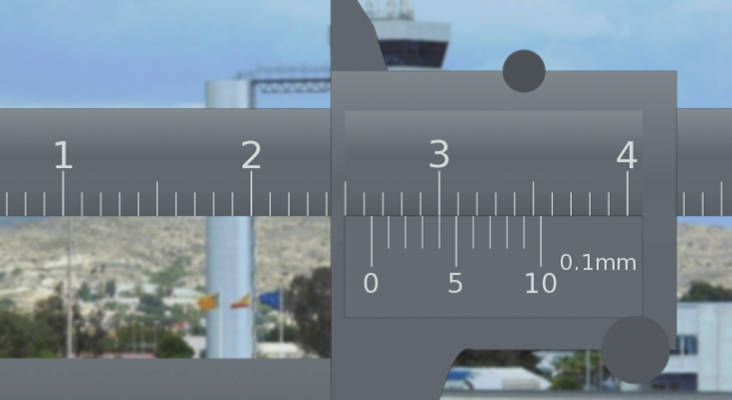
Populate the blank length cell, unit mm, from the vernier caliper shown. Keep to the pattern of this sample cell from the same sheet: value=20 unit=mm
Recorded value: value=26.4 unit=mm
